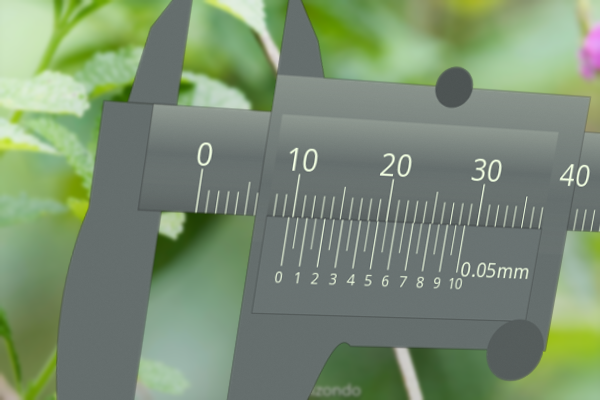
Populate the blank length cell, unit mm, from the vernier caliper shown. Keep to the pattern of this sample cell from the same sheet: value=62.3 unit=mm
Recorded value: value=9.6 unit=mm
